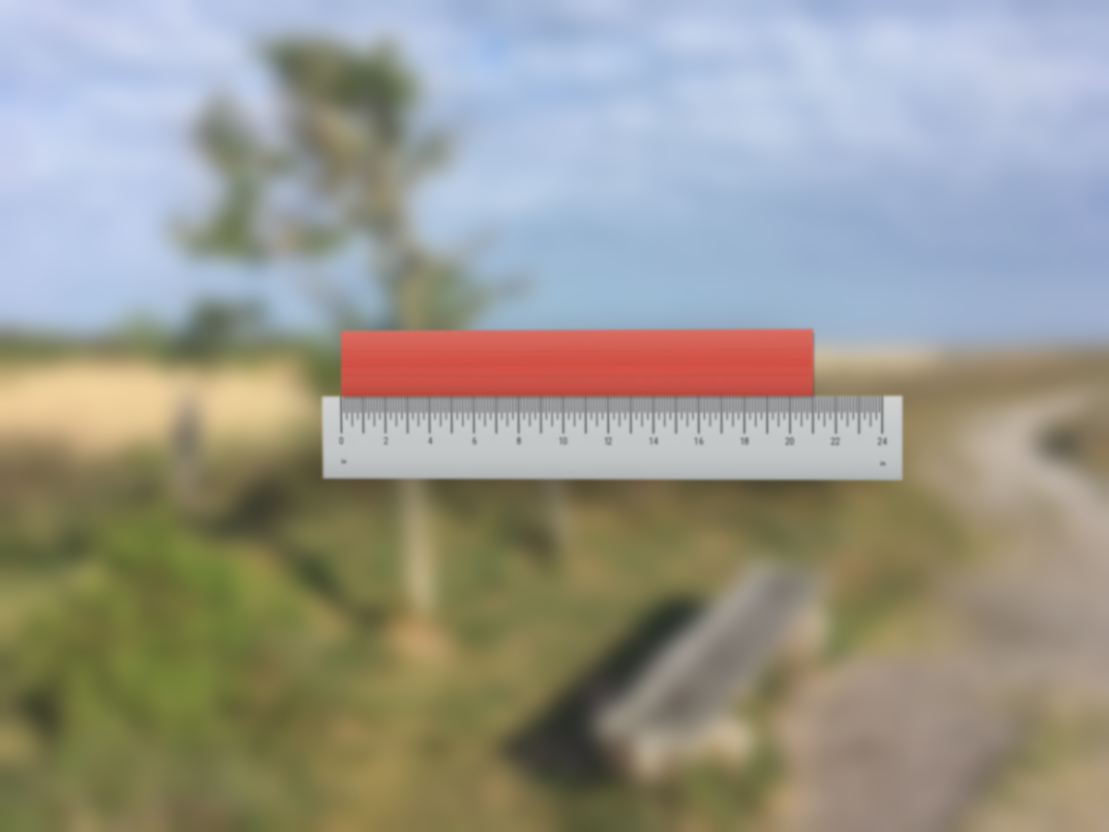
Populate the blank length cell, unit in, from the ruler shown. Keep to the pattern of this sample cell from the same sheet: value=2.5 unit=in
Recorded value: value=21 unit=in
